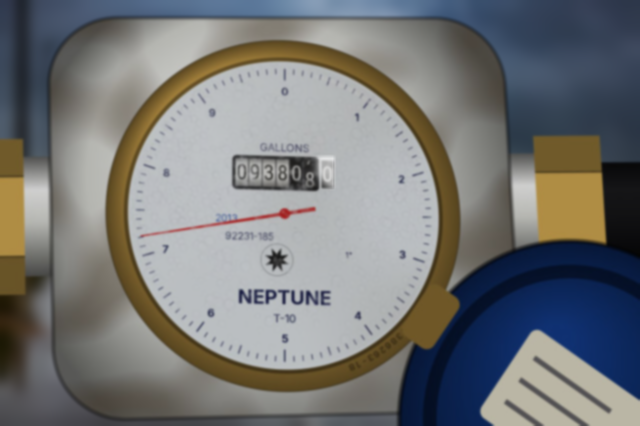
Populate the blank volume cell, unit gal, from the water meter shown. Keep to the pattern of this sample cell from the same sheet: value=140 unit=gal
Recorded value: value=938077.2 unit=gal
